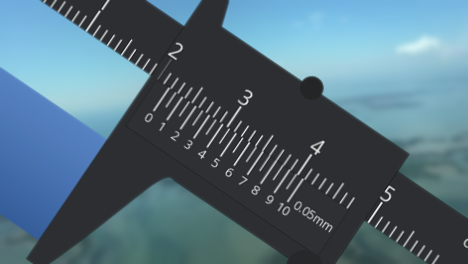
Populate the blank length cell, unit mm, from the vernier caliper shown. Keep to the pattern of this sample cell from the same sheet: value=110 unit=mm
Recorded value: value=21.8 unit=mm
